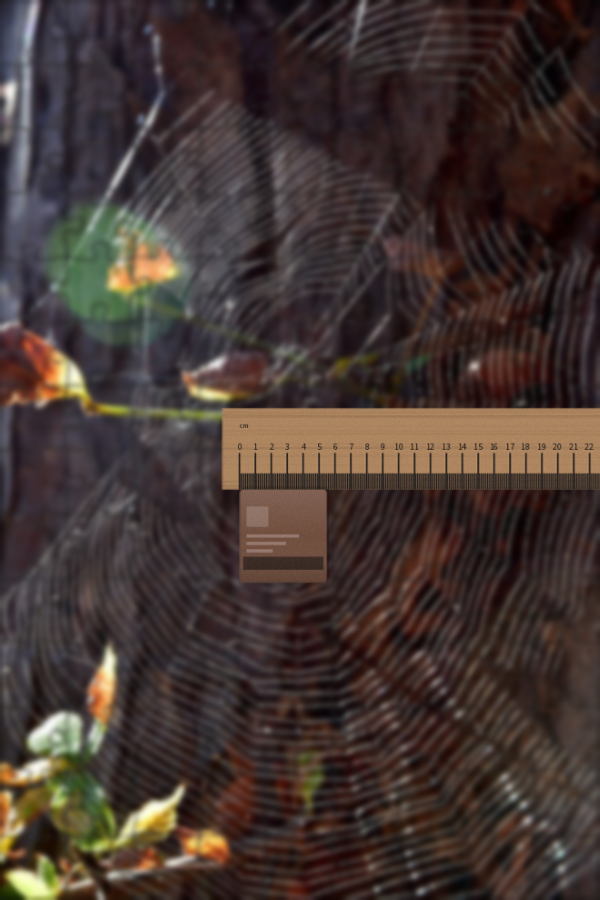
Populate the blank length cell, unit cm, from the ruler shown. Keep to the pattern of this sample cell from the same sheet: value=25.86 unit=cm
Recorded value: value=5.5 unit=cm
